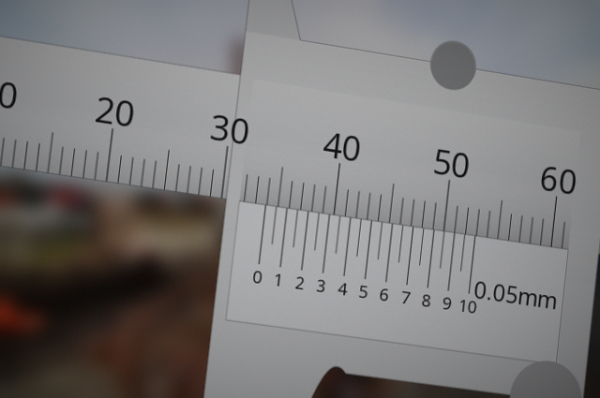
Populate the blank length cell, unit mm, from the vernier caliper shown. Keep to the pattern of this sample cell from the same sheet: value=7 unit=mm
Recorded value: value=33.9 unit=mm
